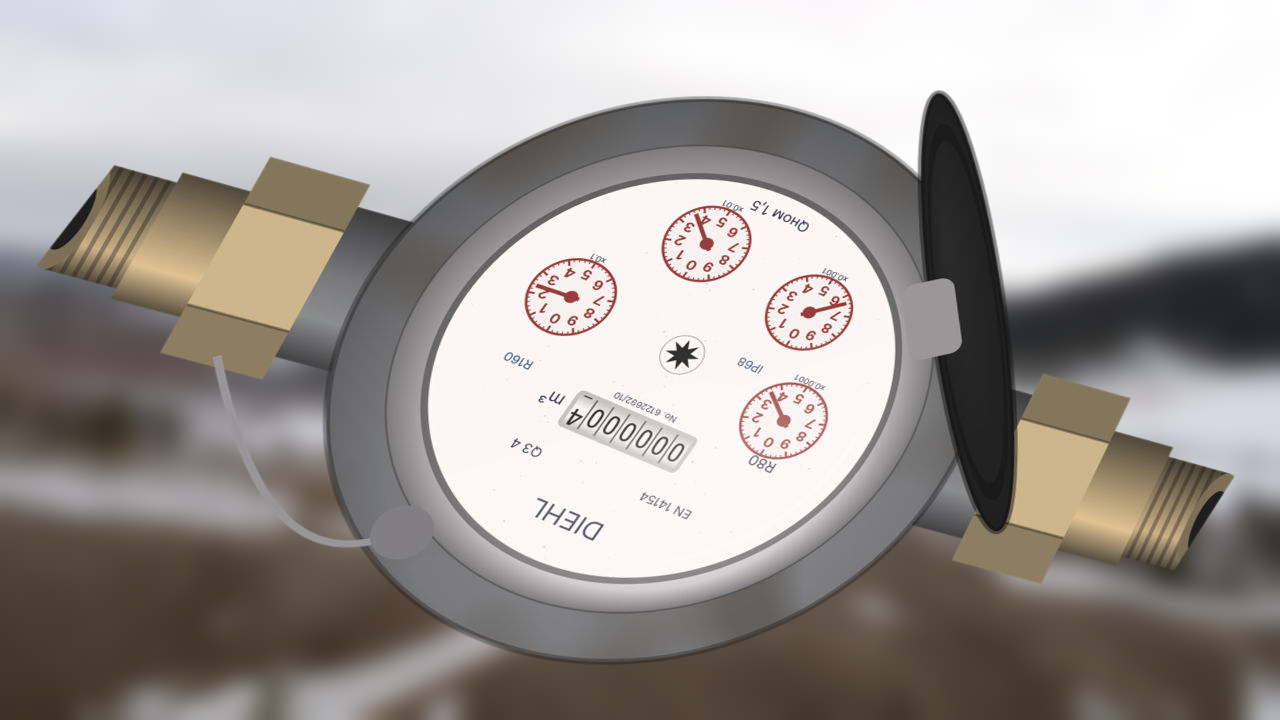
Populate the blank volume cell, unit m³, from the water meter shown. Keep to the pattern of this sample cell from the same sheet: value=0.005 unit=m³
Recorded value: value=4.2363 unit=m³
